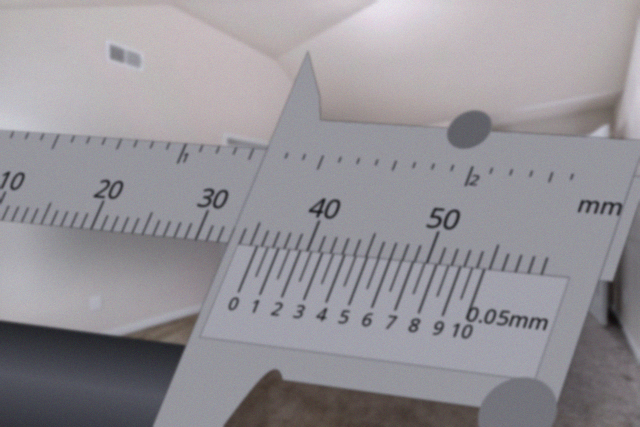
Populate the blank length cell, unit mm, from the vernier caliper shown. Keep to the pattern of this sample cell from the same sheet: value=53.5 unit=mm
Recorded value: value=35.6 unit=mm
